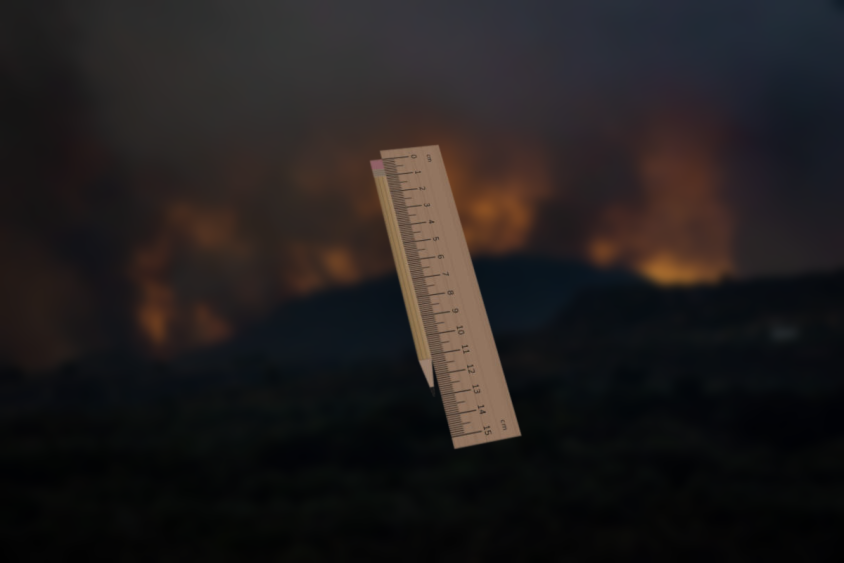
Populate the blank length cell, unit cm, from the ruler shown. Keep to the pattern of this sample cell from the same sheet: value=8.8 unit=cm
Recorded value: value=13 unit=cm
